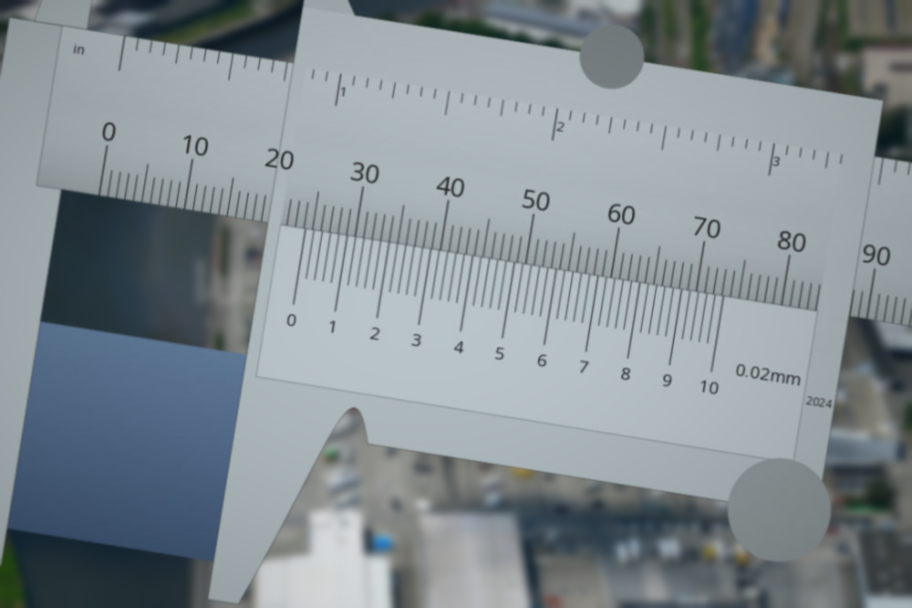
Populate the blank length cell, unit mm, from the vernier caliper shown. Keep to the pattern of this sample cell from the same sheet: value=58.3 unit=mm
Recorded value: value=24.2 unit=mm
